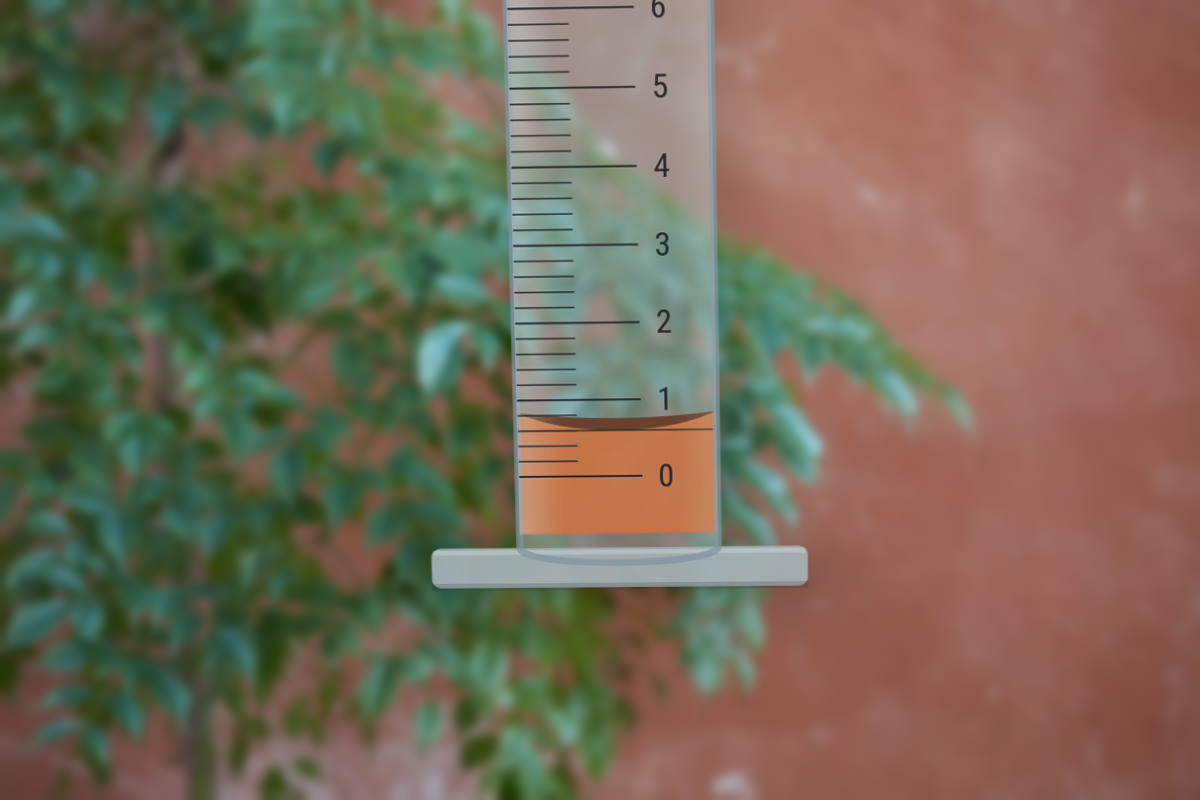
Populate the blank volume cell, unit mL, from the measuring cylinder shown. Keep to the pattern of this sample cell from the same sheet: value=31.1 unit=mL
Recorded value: value=0.6 unit=mL
